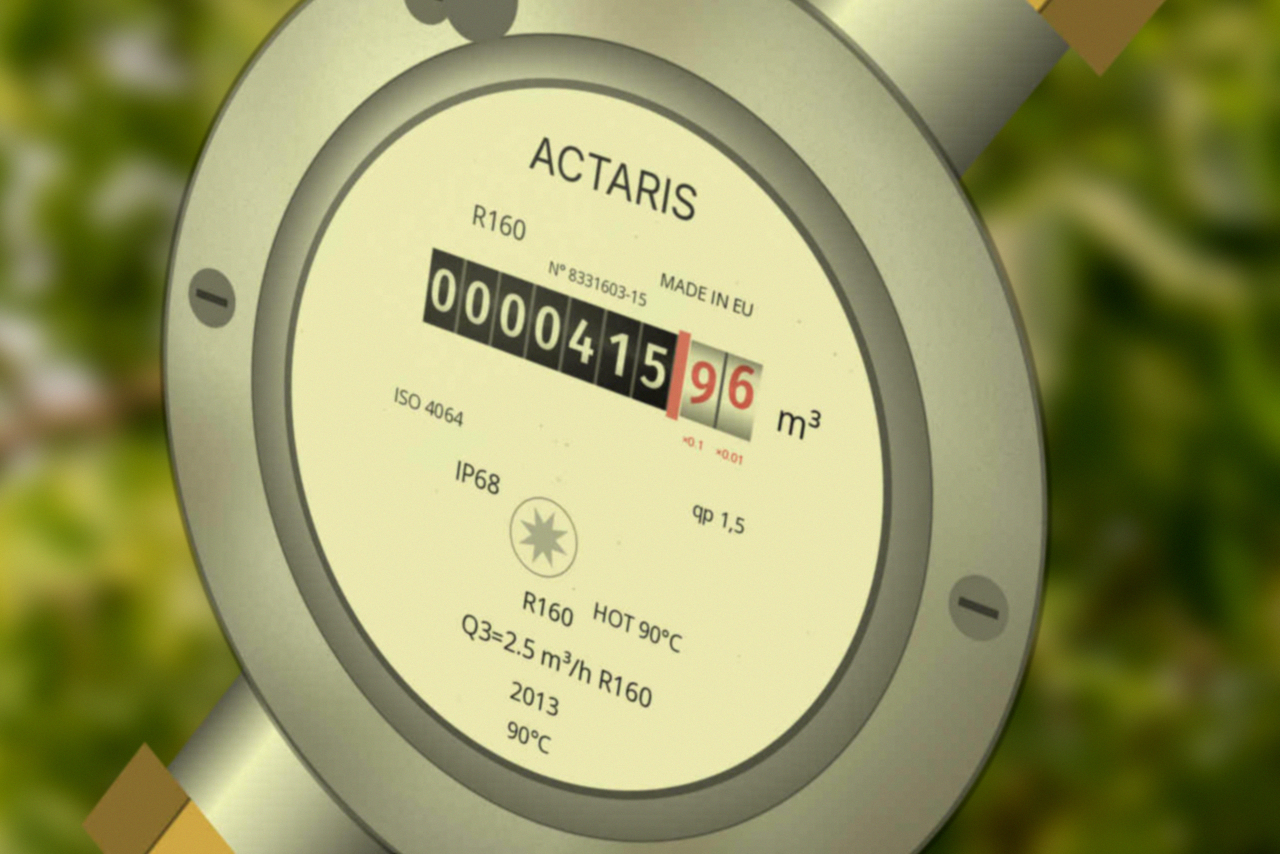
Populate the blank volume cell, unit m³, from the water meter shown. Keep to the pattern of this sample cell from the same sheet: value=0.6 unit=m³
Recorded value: value=415.96 unit=m³
